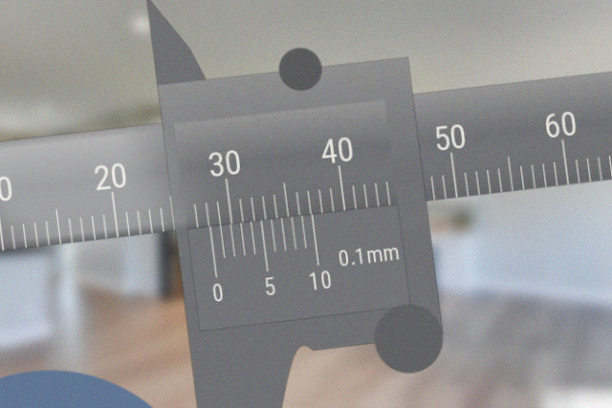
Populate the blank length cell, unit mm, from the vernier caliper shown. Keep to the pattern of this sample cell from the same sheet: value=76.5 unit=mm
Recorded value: value=28.1 unit=mm
